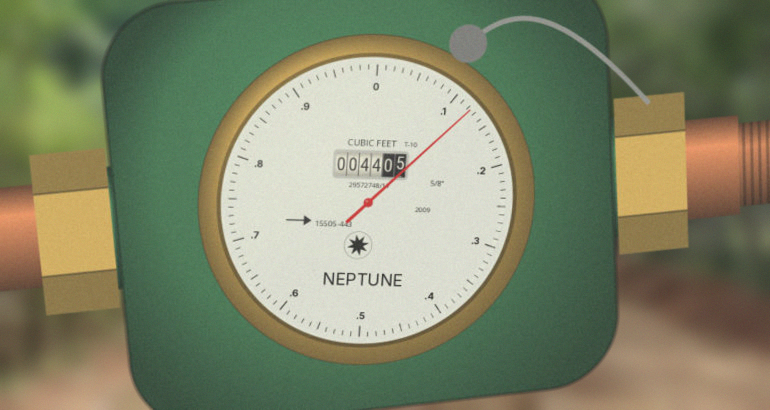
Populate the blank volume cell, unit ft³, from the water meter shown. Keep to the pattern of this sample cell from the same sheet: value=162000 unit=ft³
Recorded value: value=4405.12 unit=ft³
